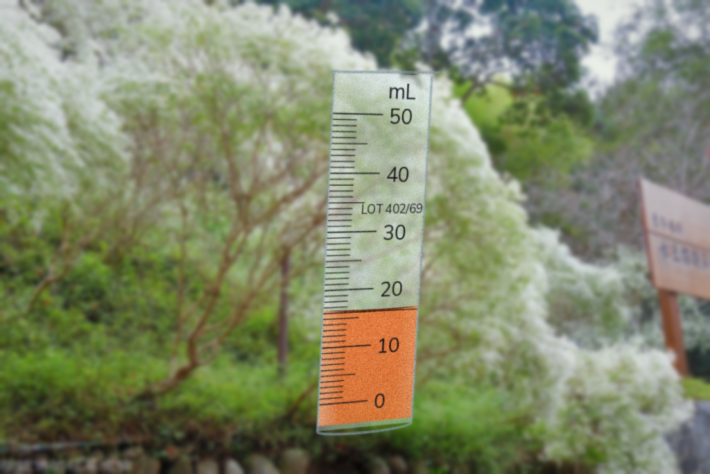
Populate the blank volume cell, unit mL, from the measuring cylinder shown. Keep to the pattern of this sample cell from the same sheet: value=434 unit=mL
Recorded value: value=16 unit=mL
